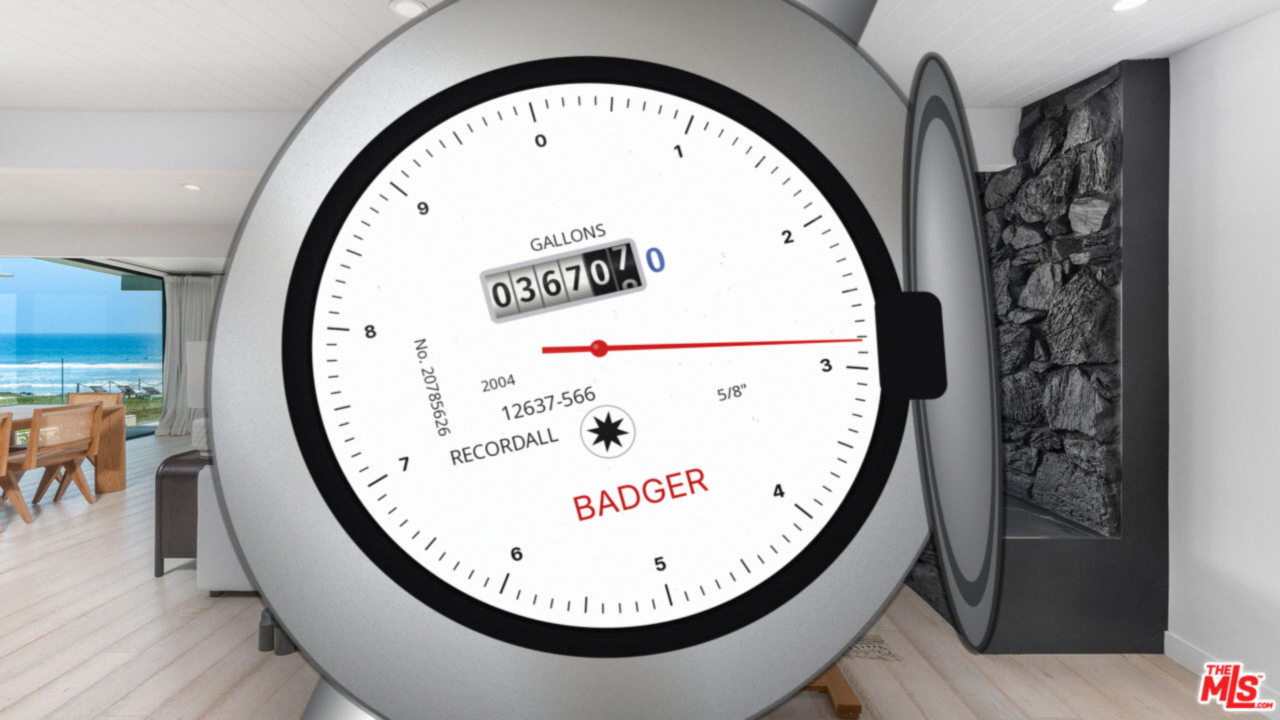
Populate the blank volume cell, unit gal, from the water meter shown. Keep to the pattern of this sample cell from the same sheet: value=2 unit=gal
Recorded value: value=367072.8 unit=gal
